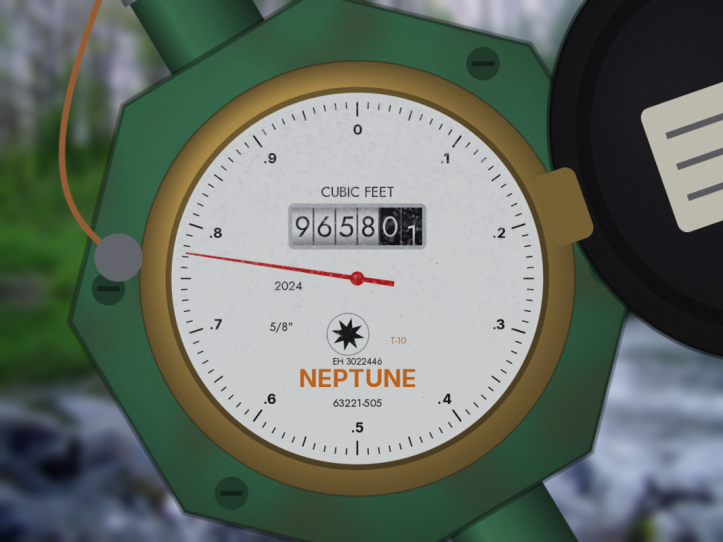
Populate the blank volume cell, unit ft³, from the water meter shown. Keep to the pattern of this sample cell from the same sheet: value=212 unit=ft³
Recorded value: value=965800.77 unit=ft³
